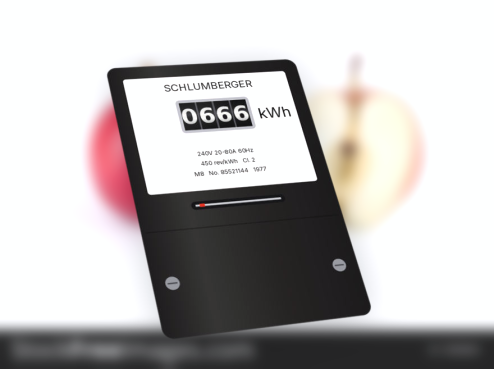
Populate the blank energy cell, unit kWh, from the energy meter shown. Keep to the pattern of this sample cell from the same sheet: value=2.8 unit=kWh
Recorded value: value=666 unit=kWh
